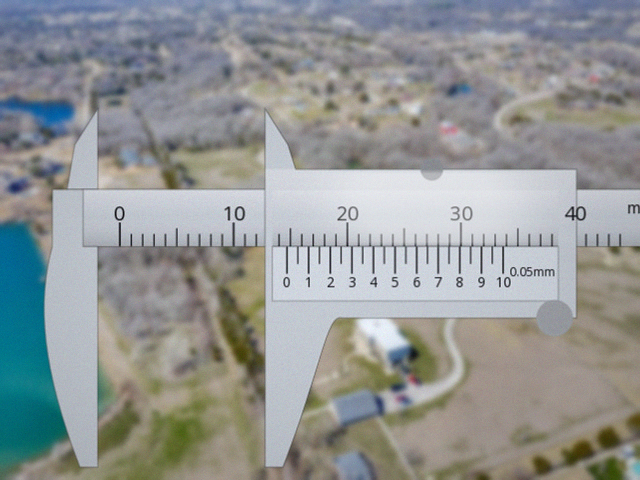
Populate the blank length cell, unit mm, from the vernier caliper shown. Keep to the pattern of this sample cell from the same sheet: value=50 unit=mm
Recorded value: value=14.7 unit=mm
